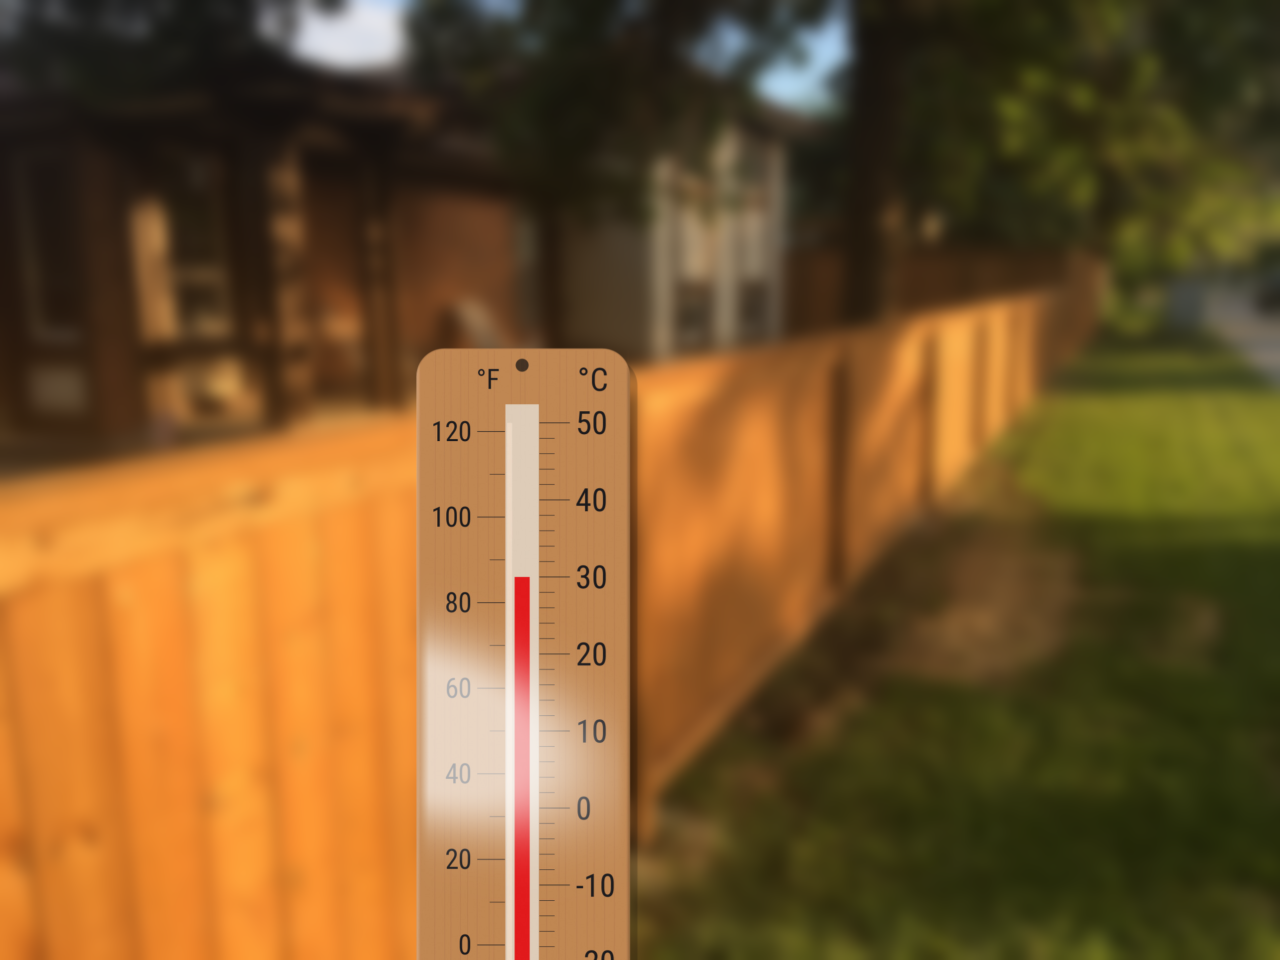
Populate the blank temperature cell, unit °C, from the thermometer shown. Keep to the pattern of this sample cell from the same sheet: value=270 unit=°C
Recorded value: value=30 unit=°C
